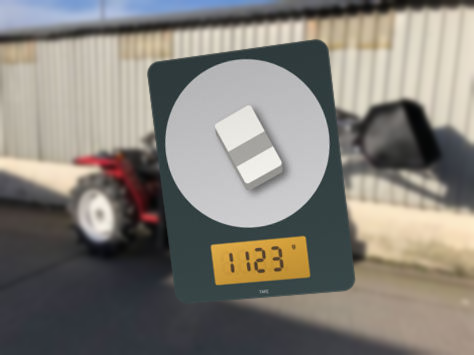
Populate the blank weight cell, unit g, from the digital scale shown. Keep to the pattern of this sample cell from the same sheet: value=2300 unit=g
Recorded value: value=1123 unit=g
